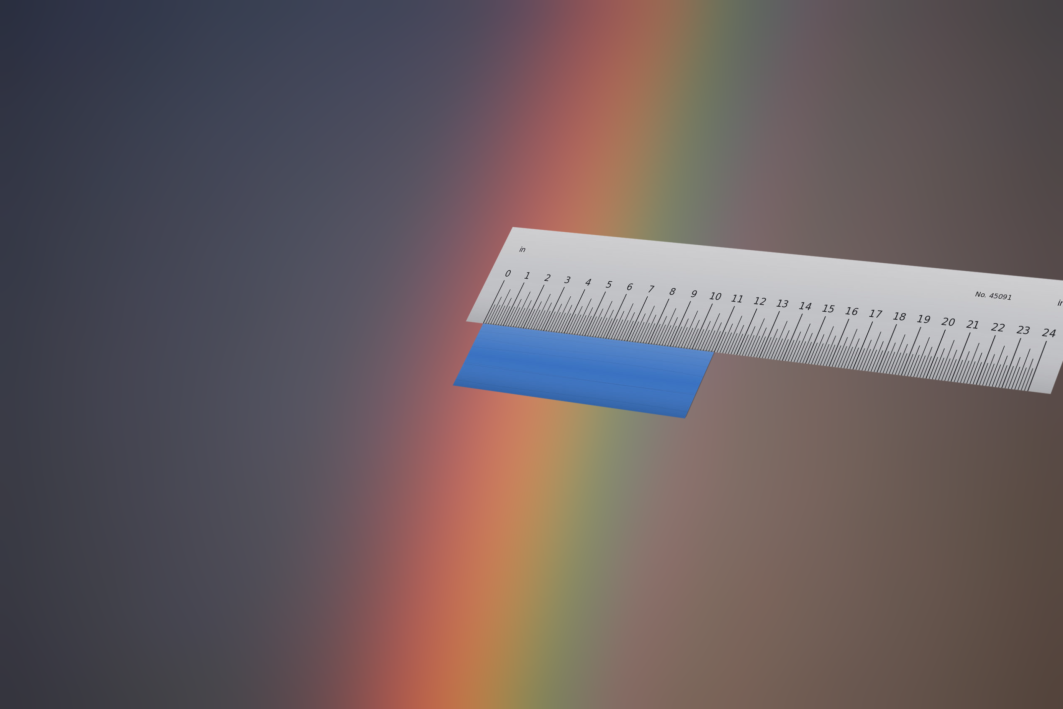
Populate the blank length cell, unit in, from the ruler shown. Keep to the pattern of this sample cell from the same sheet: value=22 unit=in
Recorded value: value=11 unit=in
